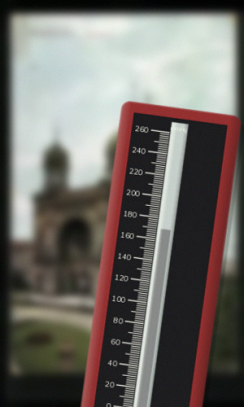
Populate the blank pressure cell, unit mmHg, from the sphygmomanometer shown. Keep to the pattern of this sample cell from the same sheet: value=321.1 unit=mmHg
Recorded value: value=170 unit=mmHg
